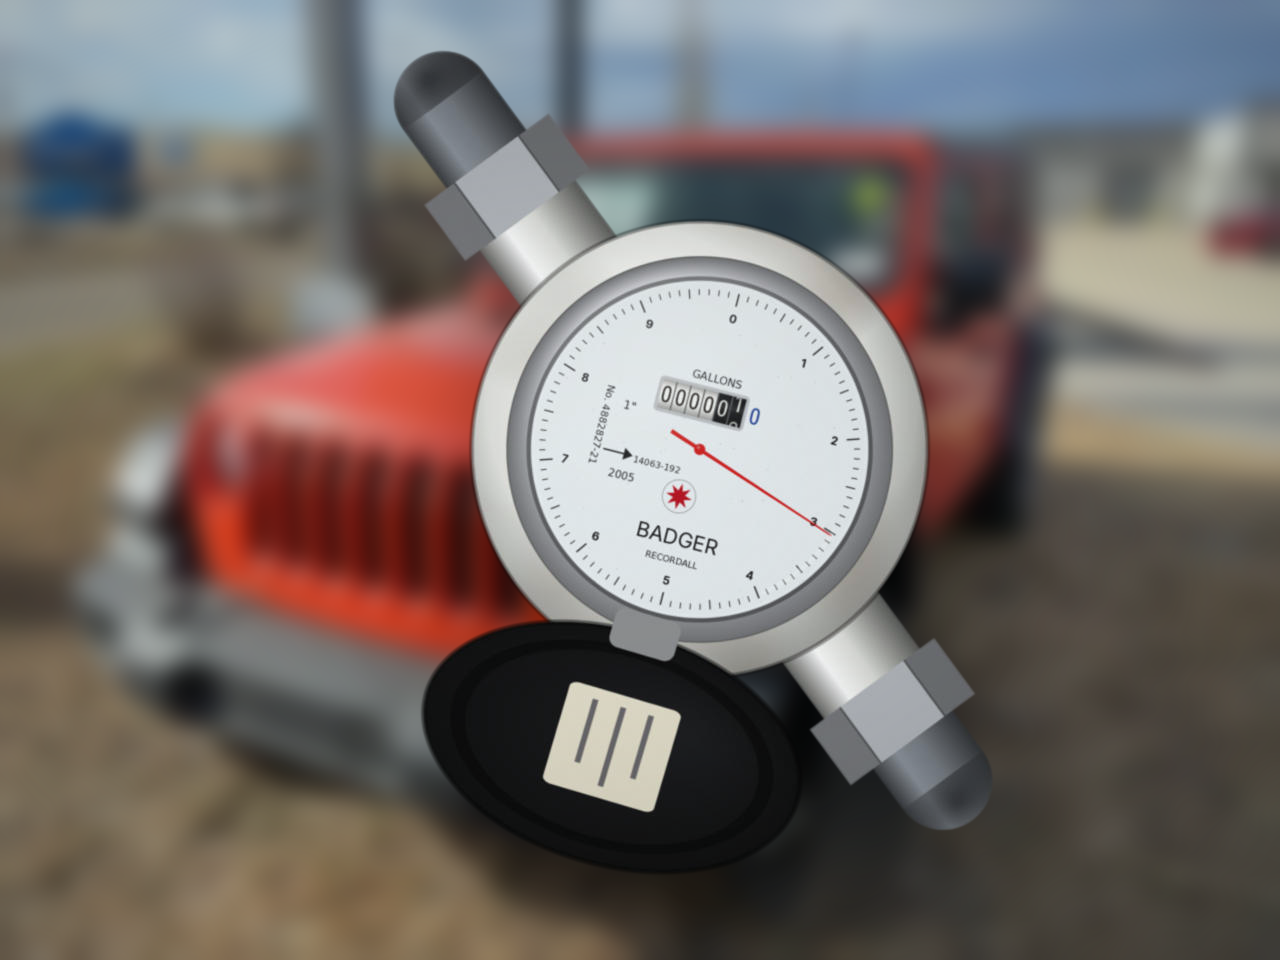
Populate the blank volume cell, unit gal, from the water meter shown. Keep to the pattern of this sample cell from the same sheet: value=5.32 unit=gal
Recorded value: value=13.0 unit=gal
